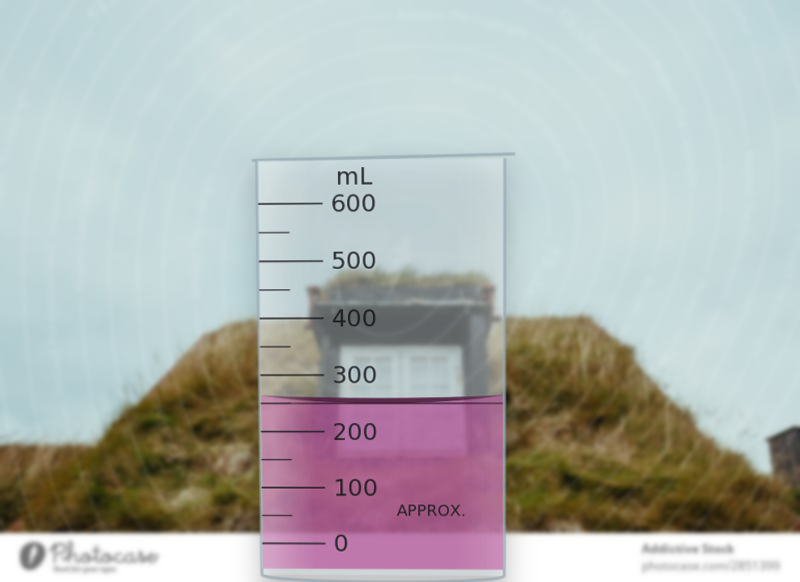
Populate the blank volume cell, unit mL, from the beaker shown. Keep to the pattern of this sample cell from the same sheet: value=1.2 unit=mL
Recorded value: value=250 unit=mL
